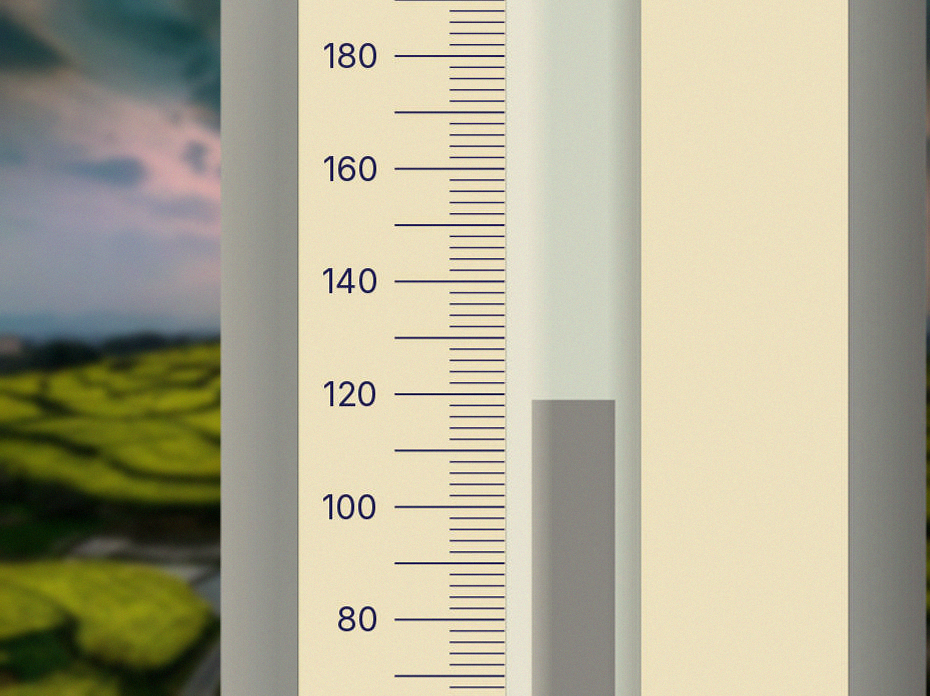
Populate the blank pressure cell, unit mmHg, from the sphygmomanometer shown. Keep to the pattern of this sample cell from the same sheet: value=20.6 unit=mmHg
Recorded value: value=119 unit=mmHg
